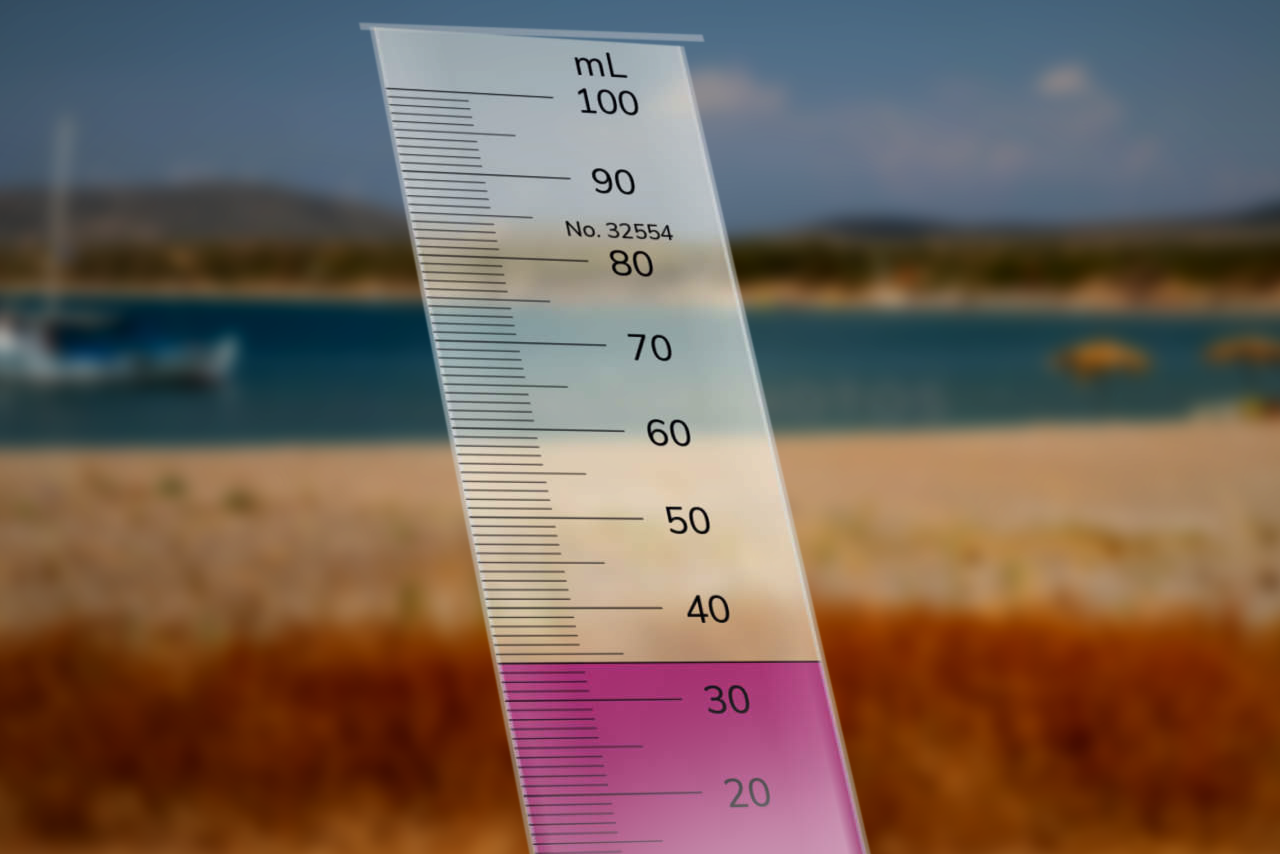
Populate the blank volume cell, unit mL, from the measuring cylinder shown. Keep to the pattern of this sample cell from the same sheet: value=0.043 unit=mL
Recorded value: value=34 unit=mL
